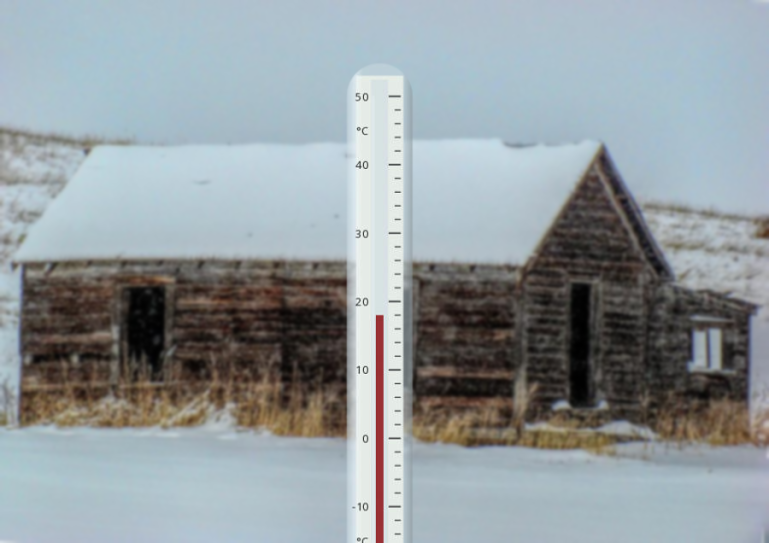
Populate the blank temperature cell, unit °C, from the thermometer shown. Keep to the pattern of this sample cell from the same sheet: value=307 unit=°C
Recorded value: value=18 unit=°C
